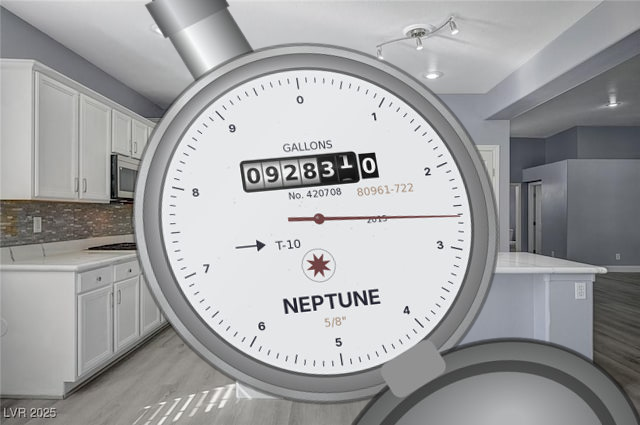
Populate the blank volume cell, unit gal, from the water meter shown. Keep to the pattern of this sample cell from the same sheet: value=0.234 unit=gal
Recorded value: value=928312.6 unit=gal
